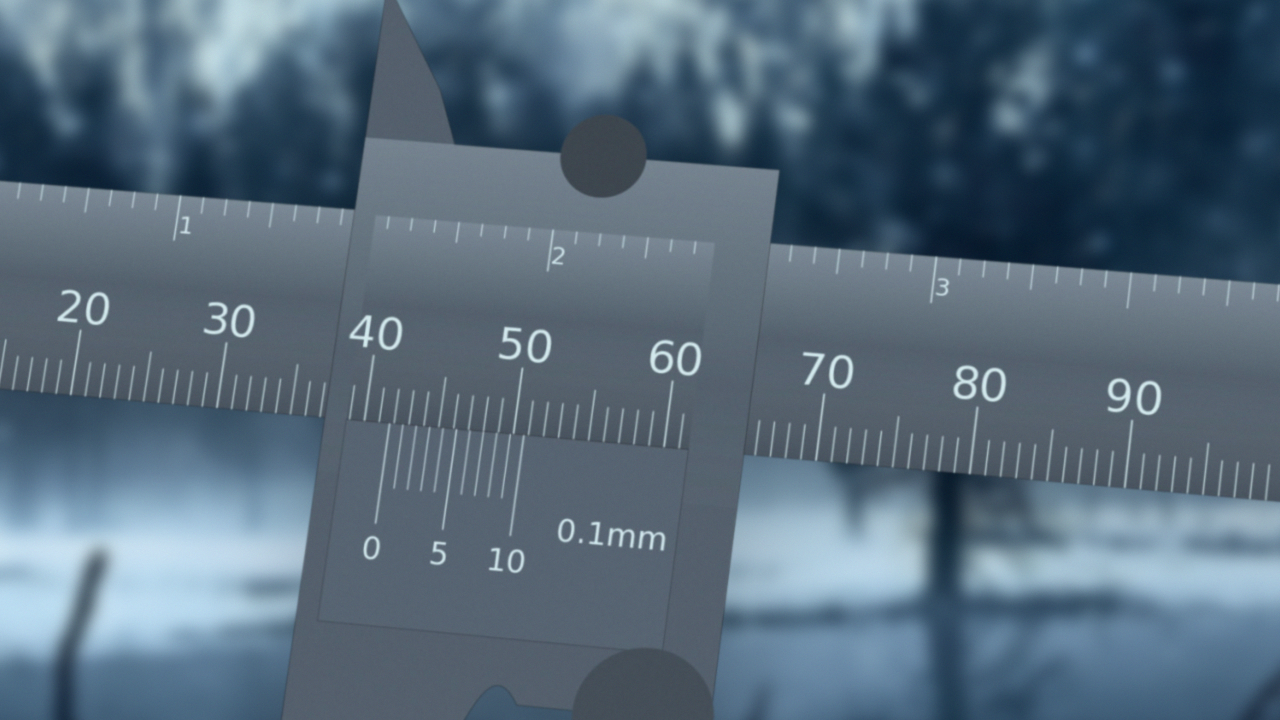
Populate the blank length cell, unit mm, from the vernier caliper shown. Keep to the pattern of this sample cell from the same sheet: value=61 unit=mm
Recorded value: value=41.7 unit=mm
